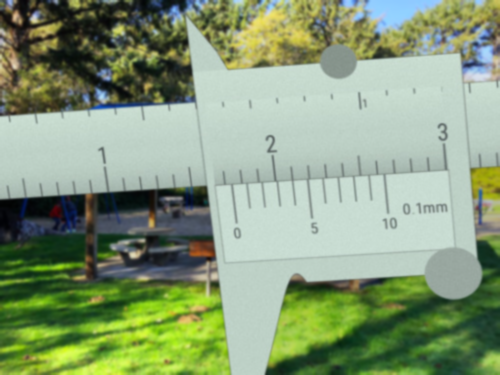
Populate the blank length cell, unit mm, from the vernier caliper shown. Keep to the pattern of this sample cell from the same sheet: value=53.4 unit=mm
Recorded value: value=17.4 unit=mm
